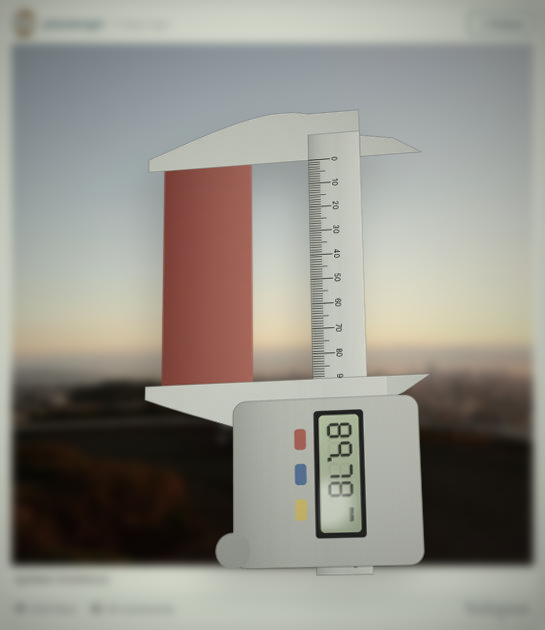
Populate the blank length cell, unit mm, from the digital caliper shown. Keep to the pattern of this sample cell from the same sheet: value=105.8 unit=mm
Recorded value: value=89.78 unit=mm
